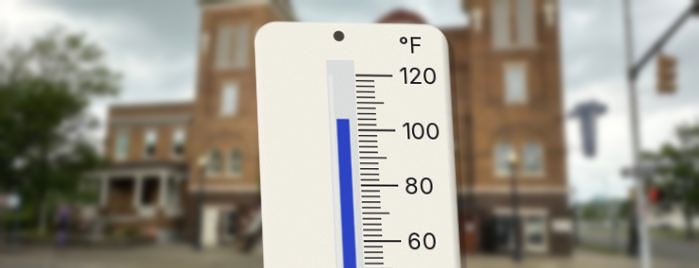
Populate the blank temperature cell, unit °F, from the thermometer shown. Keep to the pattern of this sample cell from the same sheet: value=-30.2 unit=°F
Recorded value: value=104 unit=°F
